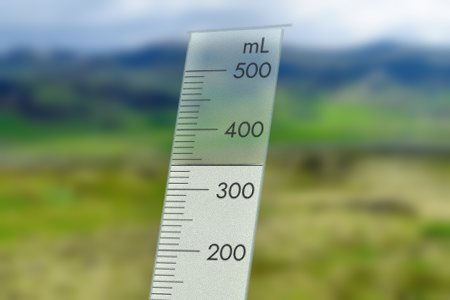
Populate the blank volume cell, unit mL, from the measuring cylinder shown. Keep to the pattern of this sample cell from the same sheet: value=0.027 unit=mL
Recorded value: value=340 unit=mL
